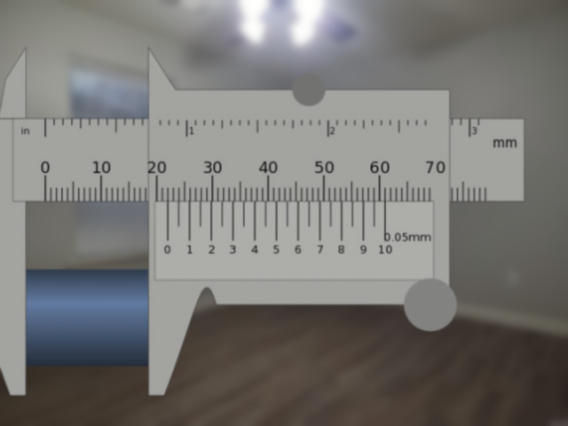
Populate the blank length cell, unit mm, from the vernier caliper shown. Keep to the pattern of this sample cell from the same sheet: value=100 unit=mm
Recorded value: value=22.0 unit=mm
